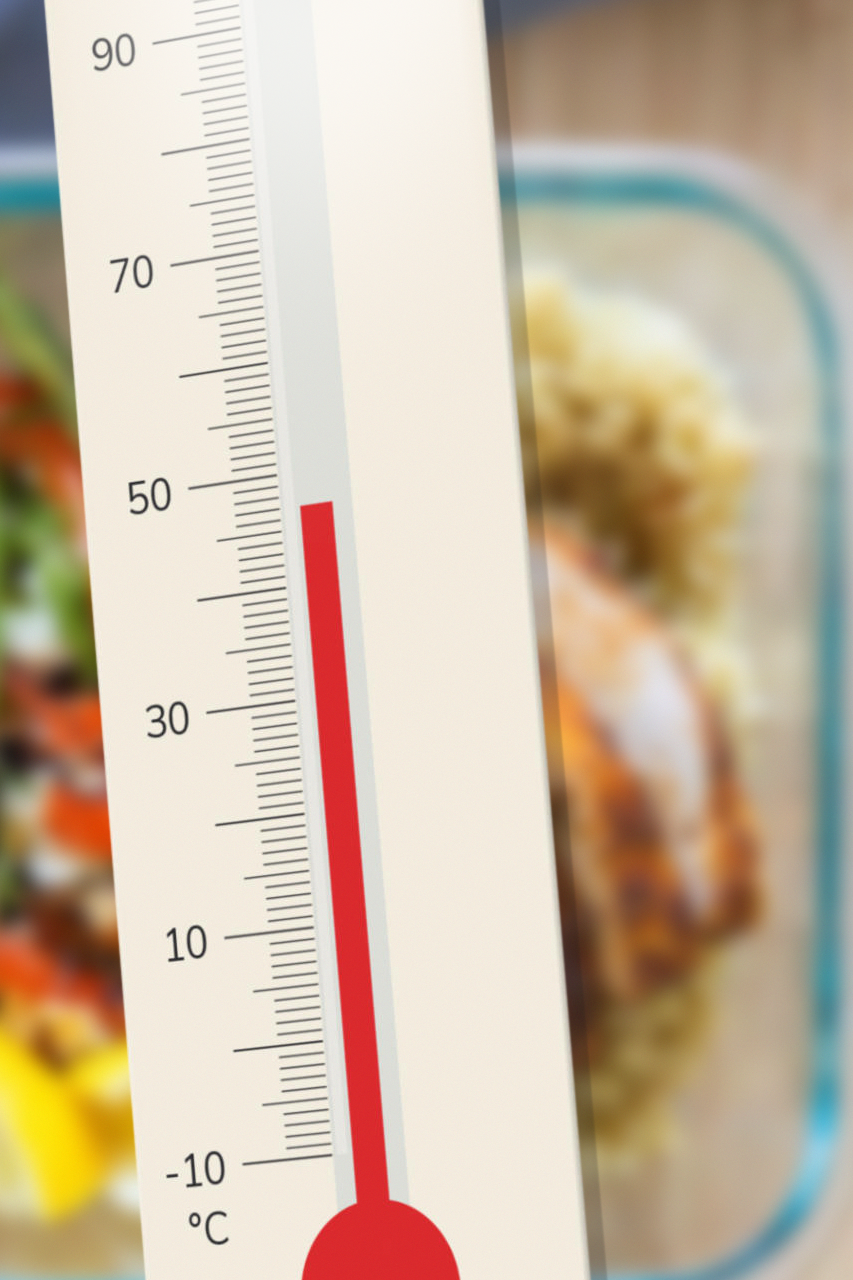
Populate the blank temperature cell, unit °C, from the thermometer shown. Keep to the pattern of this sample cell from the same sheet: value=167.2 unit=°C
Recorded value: value=47 unit=°C
